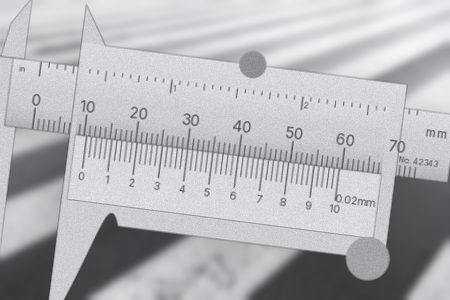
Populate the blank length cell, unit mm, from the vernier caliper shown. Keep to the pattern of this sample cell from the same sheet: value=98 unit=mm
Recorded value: value=10.5 unit=mm
